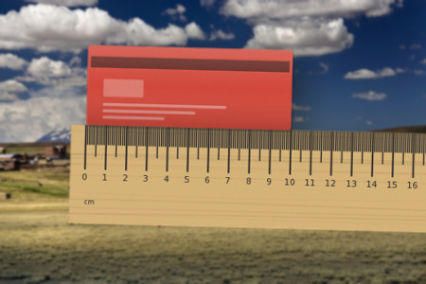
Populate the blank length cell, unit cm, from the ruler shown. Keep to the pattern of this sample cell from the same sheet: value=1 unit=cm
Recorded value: value=10 unit=cm
